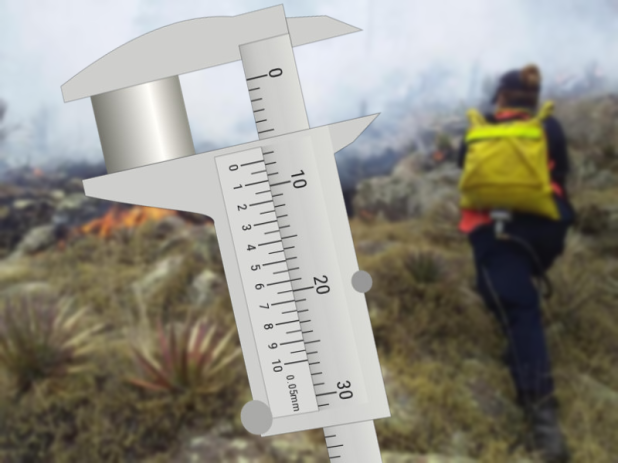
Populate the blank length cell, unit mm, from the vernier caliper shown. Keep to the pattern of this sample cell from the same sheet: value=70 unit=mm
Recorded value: value=7.6 unit=mm
